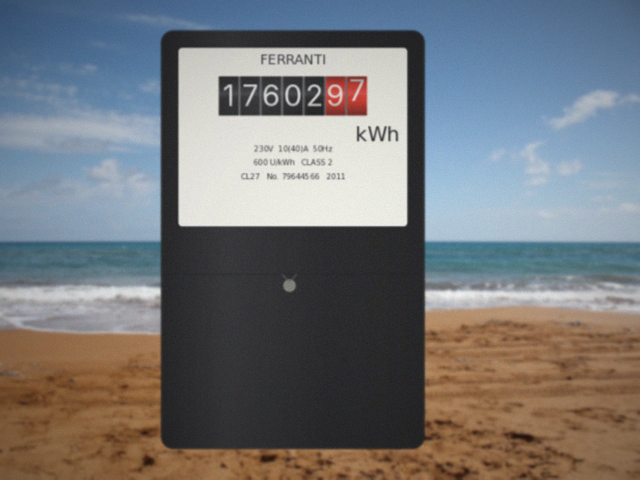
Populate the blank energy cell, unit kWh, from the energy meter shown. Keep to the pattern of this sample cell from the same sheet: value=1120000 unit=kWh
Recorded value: value=17602.97 unit=kWh
